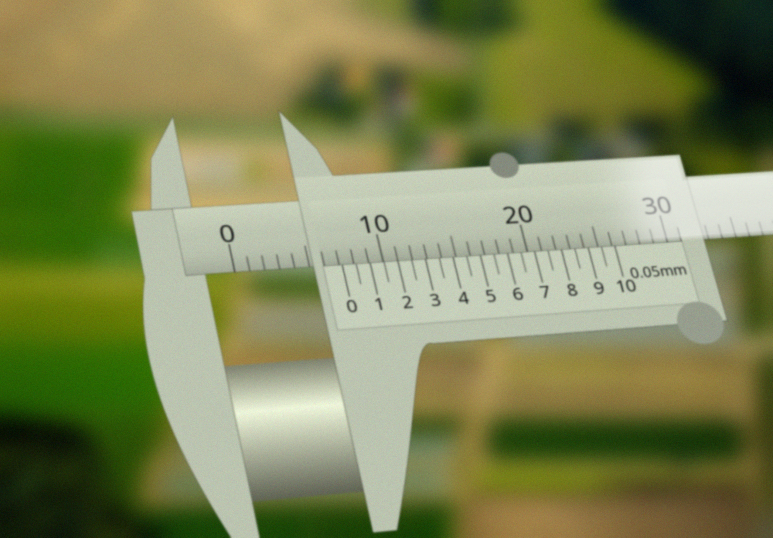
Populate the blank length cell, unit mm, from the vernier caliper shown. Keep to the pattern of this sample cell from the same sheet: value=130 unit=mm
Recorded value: value=7.2 unit=mm
